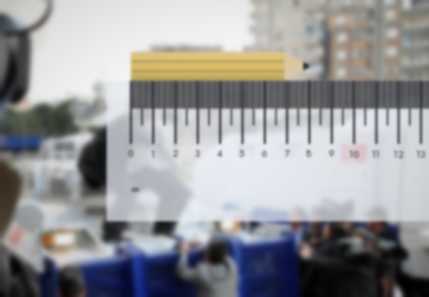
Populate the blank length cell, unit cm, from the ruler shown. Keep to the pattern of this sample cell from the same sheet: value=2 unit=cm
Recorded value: value=8 unit=cm
